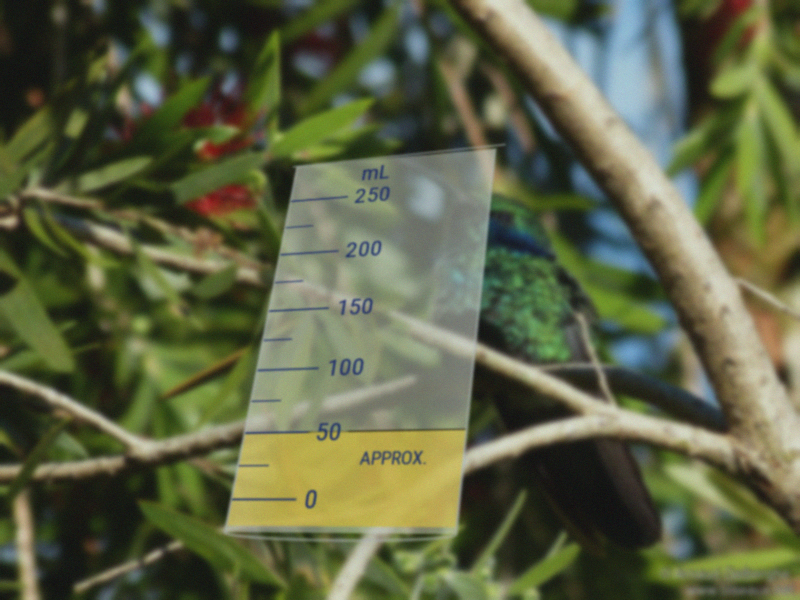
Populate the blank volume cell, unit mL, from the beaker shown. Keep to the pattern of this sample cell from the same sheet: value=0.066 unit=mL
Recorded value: value=50 unit=mL
